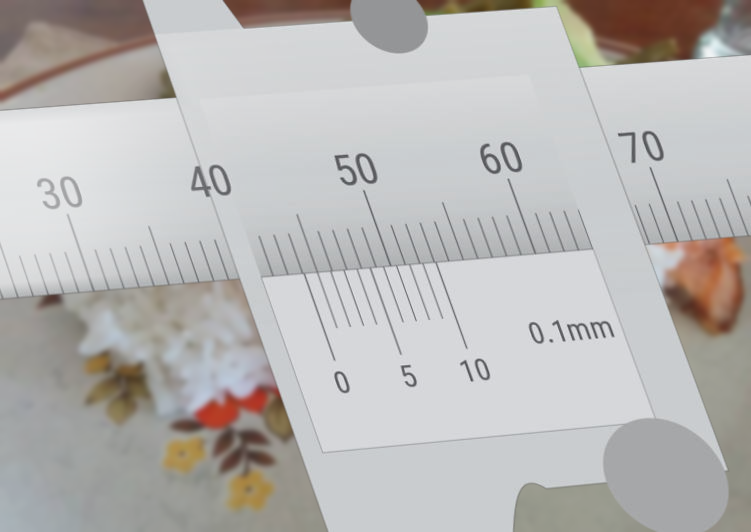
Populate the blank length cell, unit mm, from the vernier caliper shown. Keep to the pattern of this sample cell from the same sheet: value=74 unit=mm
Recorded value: value=44.1 unit=mm
